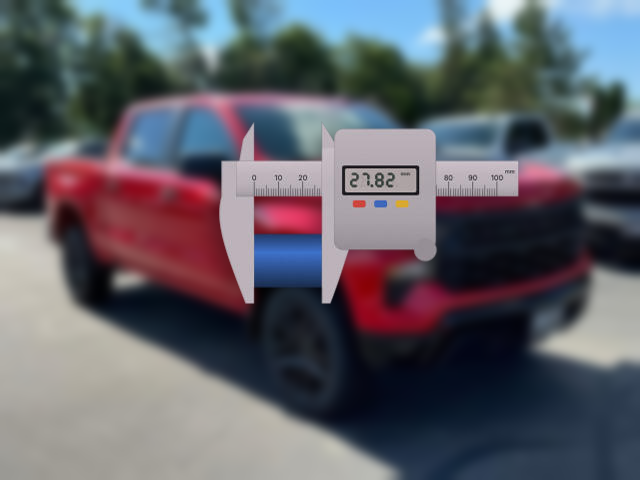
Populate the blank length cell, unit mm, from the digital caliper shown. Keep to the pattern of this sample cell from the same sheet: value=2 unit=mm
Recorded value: value=27.82 unit=mm
